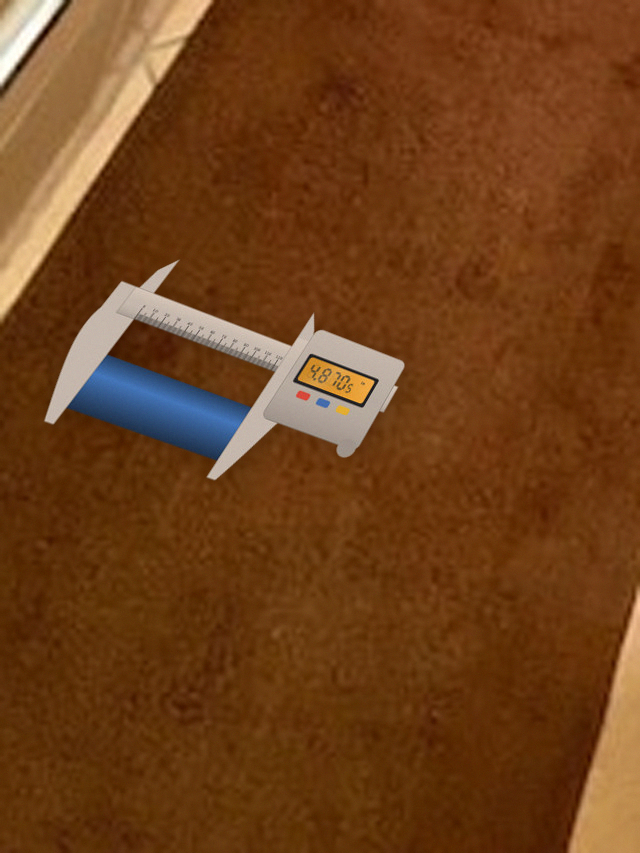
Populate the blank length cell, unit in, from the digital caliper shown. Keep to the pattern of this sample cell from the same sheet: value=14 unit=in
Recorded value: value=4.8705 unit=in
